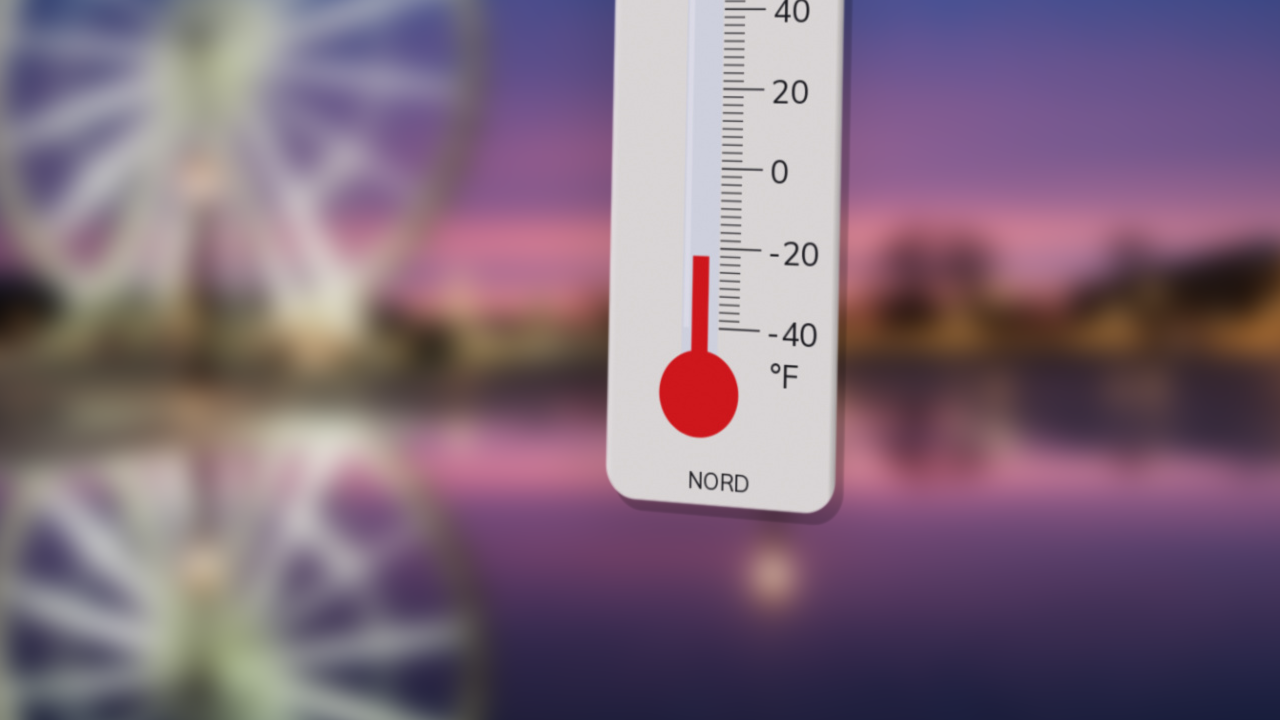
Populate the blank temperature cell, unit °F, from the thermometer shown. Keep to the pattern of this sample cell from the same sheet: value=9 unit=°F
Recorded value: value=-22 unit=°F
